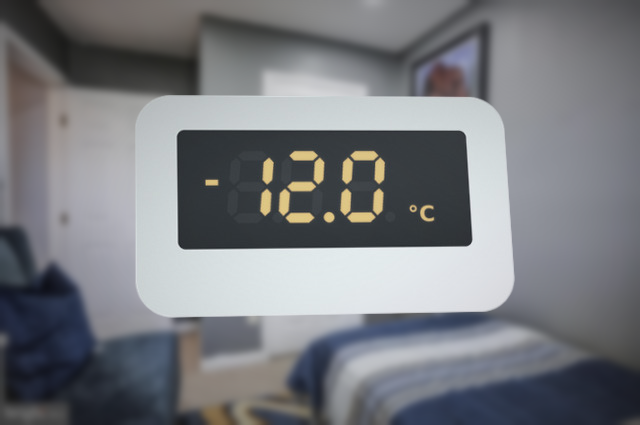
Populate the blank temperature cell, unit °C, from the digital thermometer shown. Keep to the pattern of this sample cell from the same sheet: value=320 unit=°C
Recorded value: value=-12.0 unit=°C
